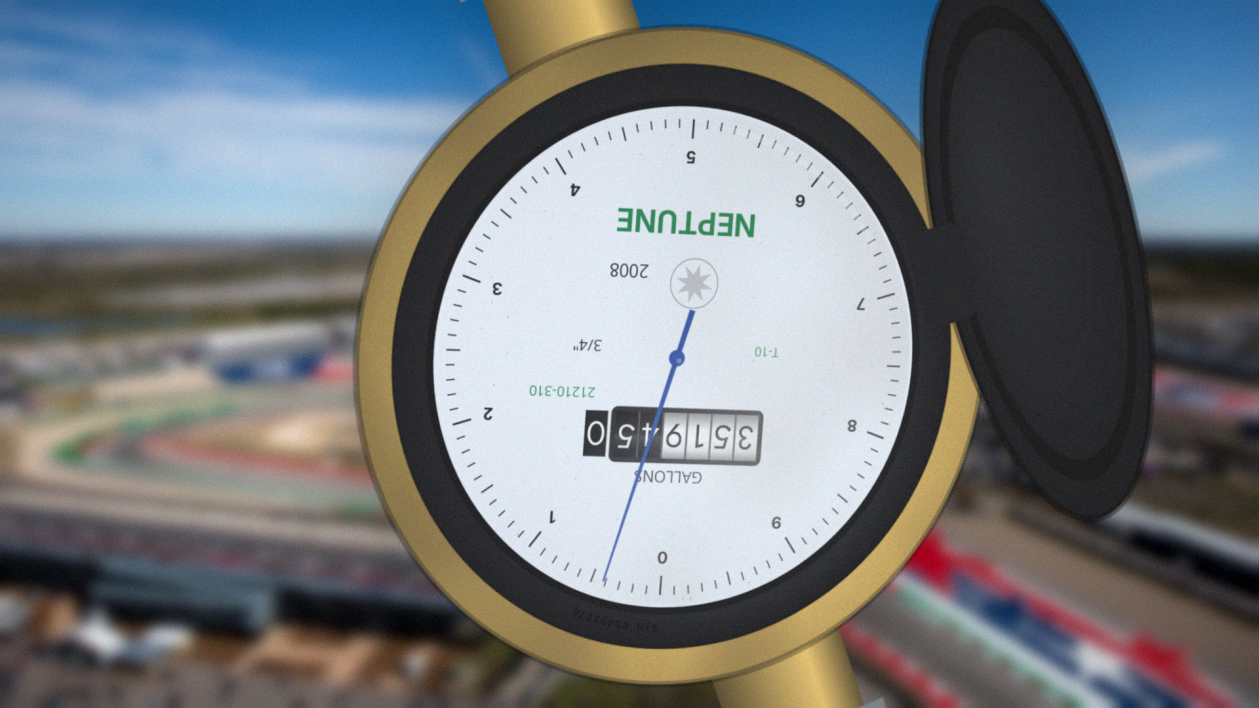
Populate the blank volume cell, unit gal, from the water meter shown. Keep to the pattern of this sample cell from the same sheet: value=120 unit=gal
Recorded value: value=3519450.4 unit=gal
